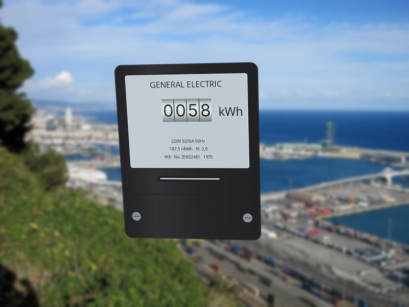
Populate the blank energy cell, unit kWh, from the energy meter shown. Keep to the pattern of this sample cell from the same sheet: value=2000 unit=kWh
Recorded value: value=58 unit=kWh
